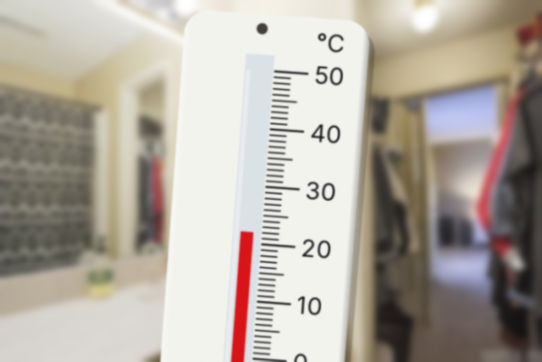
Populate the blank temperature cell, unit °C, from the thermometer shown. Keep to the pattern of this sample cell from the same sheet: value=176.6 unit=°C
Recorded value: value=22 unit=°C
